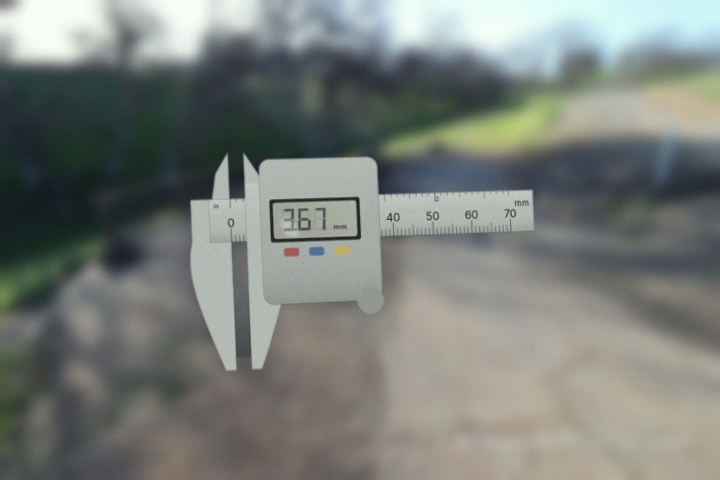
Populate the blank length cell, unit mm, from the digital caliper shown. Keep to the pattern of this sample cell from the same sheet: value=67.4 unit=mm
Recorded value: value=3.67 unit=mm
